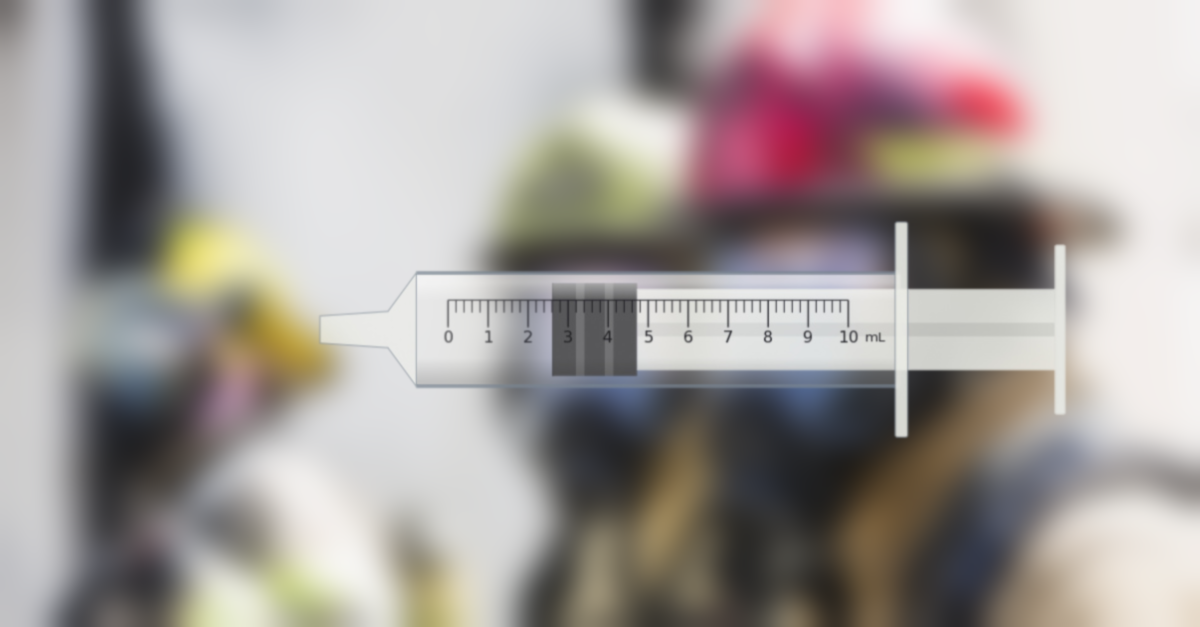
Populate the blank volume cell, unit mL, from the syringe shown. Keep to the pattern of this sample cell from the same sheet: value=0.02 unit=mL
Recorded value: value=2.6 unit=mL
